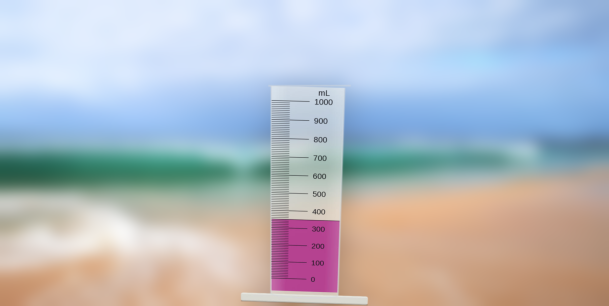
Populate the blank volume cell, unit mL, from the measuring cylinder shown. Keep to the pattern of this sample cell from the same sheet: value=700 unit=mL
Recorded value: value=350 unit=mL
